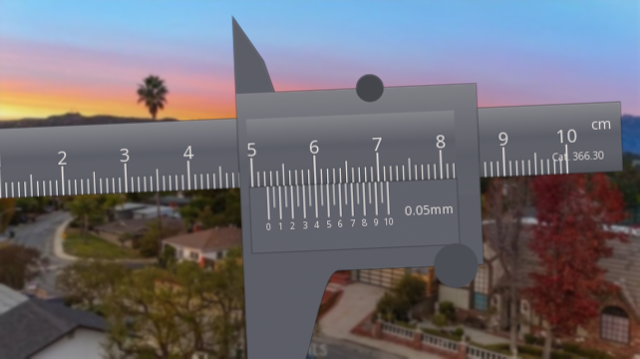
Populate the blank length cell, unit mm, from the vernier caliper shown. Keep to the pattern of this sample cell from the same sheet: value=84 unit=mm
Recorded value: value=52.4 unit=mm
